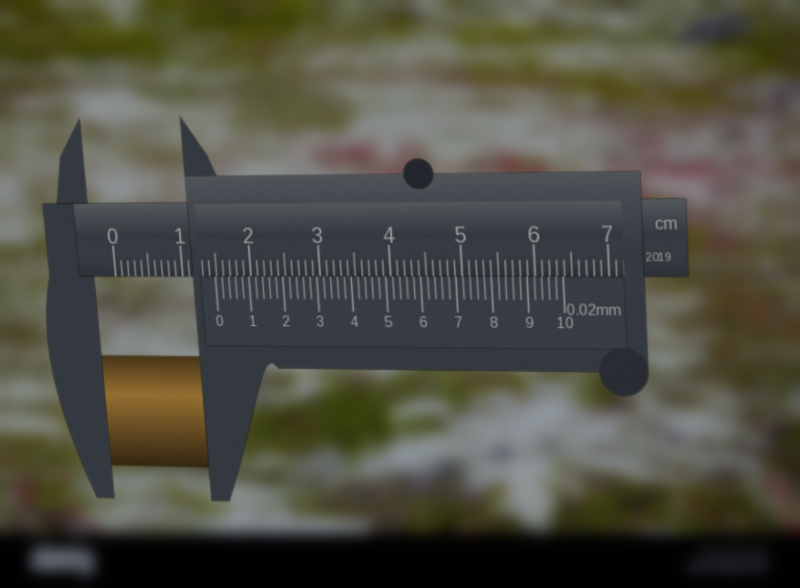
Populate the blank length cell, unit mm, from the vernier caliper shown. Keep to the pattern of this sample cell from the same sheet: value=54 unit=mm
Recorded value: value=14.8 unit=mm
